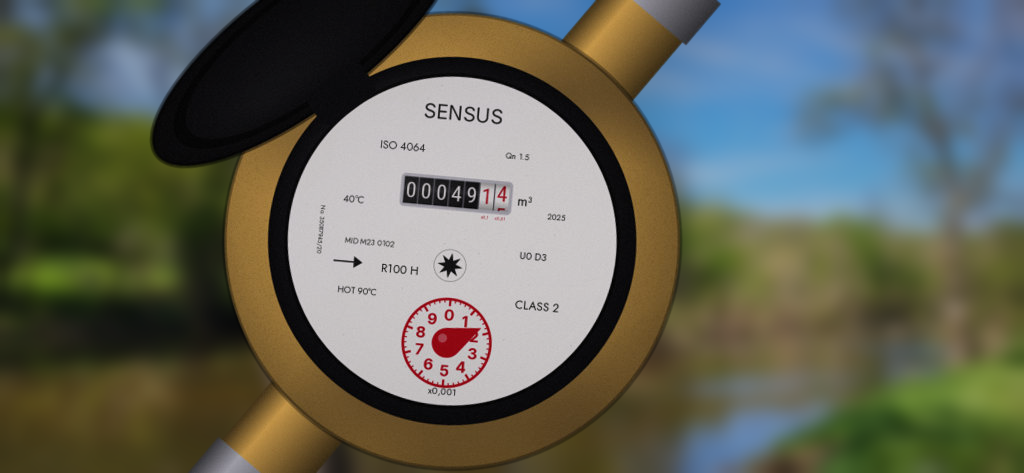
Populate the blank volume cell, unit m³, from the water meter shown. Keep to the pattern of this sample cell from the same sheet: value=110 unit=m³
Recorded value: value=49.141 unit=m³
